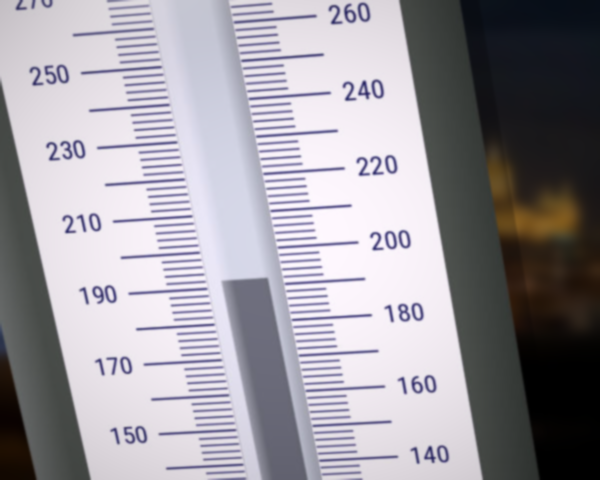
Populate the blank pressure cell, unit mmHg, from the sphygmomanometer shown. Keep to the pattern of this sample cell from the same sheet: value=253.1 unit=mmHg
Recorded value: value=192 unit=mmHg
